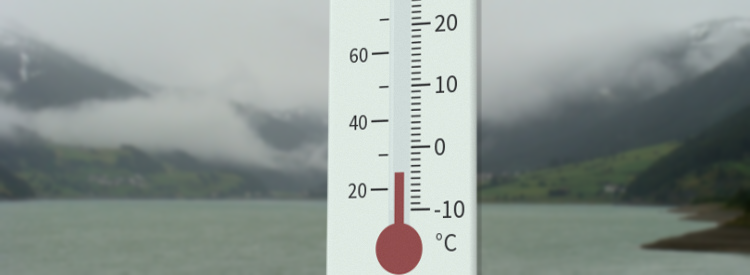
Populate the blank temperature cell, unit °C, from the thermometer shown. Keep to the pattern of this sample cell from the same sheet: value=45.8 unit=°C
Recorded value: value=-4 unit=°C
